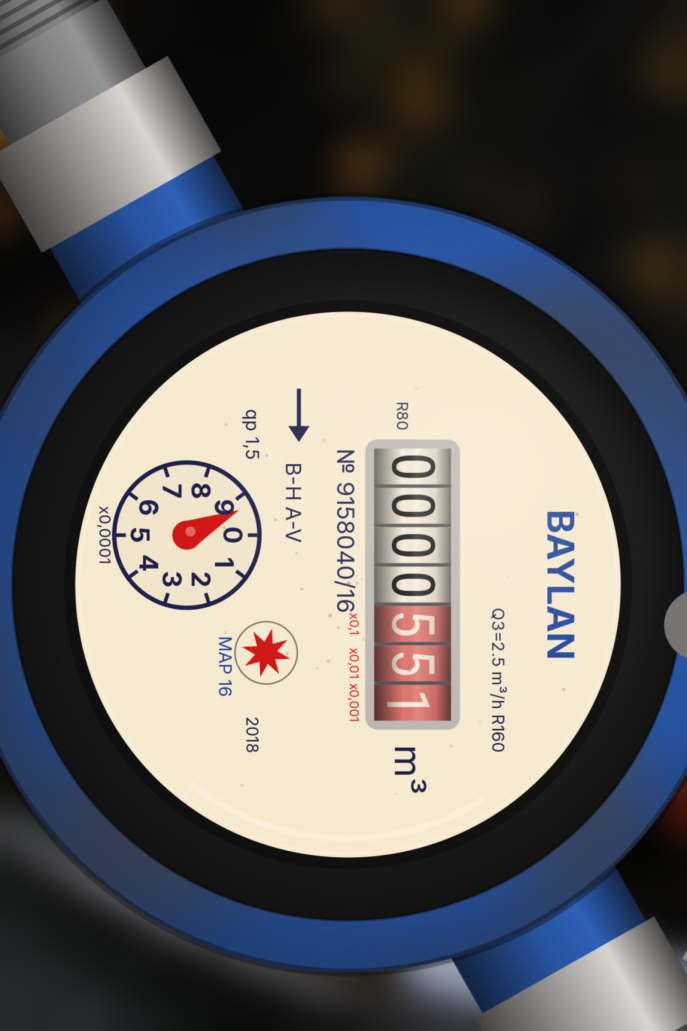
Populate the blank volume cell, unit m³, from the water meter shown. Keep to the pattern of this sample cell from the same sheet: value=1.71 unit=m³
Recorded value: value=0.5509 unit=m³
